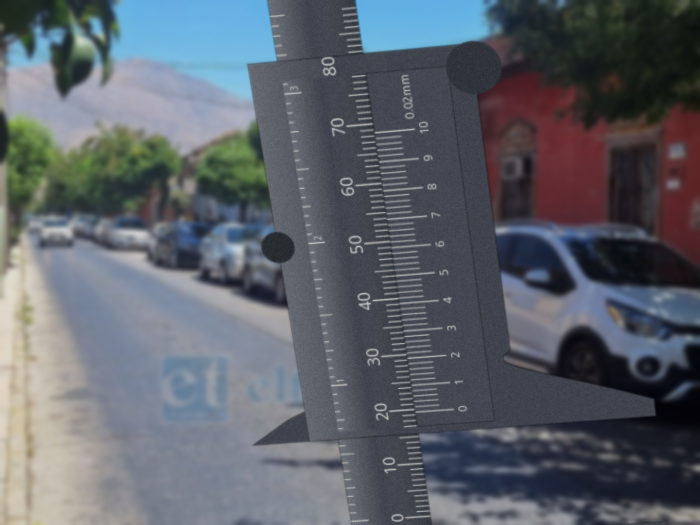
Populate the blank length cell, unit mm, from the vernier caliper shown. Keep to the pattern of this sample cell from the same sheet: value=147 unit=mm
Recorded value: value=19.5 unit=mm
